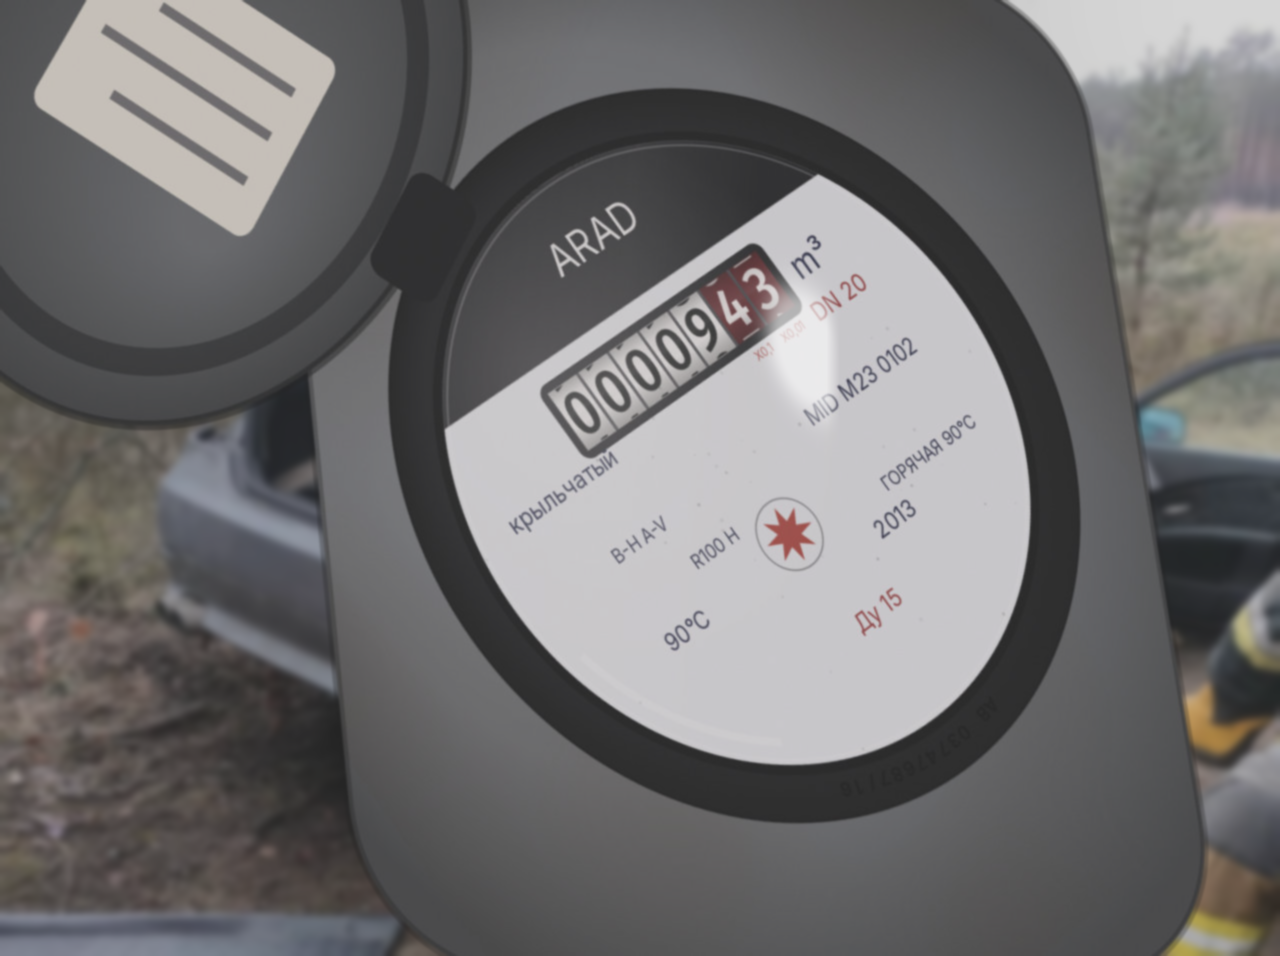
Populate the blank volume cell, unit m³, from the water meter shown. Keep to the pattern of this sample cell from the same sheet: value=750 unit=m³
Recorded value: value=9.43 unit=m³
